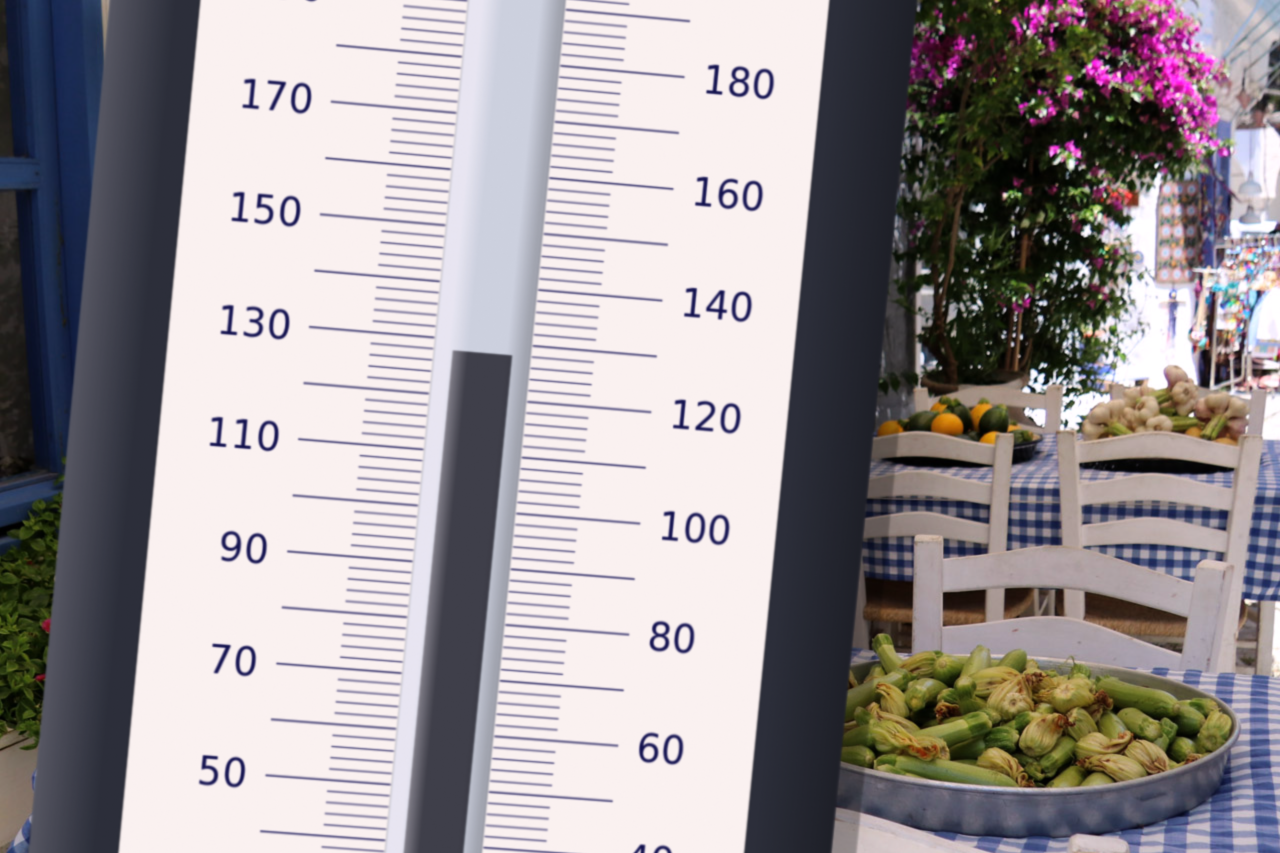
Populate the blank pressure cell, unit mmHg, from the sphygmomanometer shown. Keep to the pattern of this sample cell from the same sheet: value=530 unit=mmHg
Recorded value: value=128 unit=mmHg
